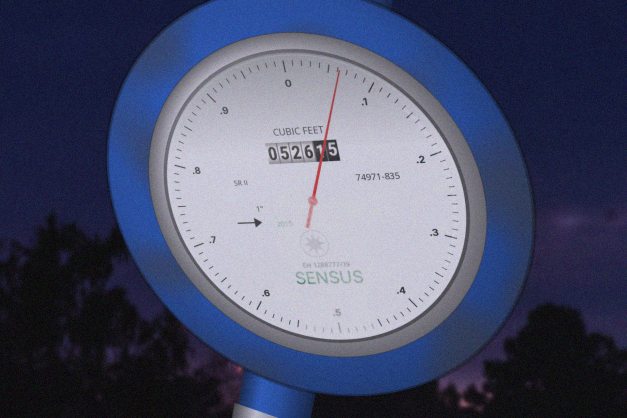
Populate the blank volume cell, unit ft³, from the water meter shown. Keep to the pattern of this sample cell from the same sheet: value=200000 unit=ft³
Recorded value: value=52615.06 unit=ft³
